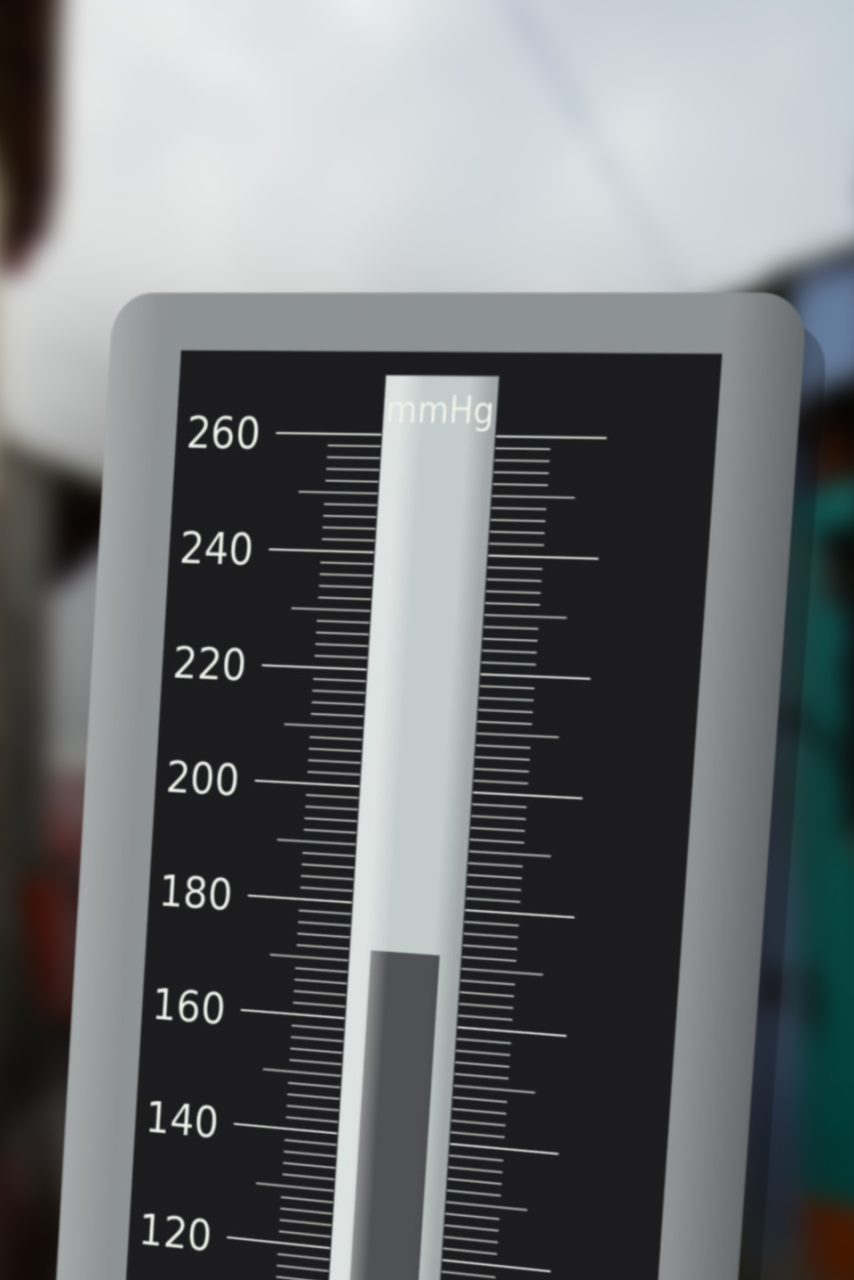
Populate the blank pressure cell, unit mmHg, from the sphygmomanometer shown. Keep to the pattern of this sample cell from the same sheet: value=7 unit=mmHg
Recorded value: value=172 unit=mmHg
